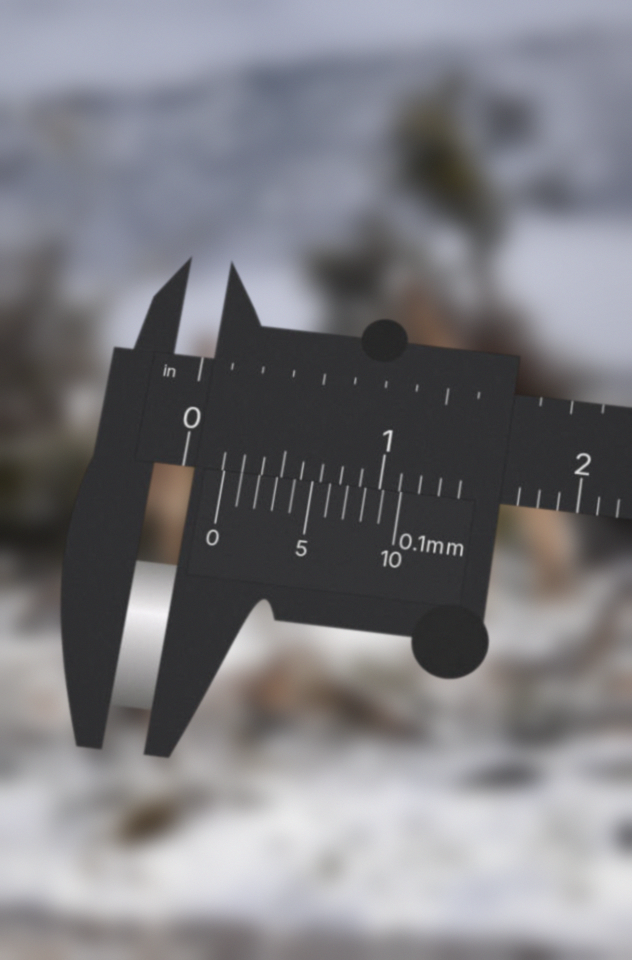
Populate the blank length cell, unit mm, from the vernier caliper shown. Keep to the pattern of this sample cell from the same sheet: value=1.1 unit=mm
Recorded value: value=2.1 unit=mm
